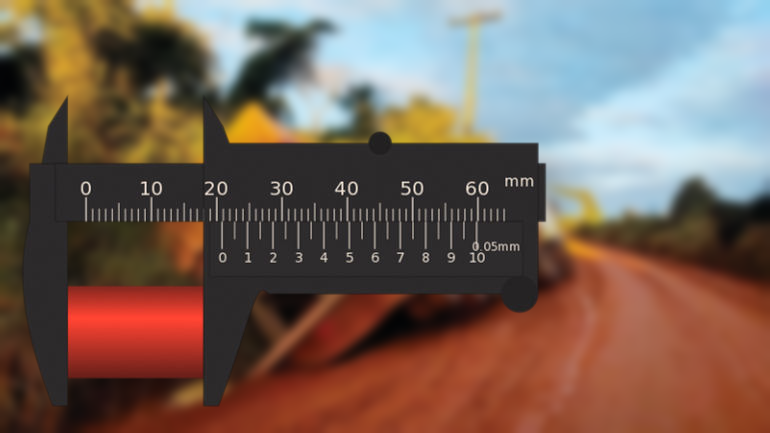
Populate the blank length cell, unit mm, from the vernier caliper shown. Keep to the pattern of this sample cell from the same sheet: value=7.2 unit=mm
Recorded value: value=20.8 unit=mm
